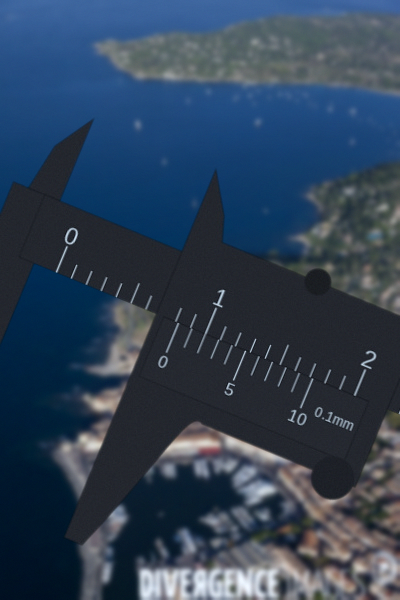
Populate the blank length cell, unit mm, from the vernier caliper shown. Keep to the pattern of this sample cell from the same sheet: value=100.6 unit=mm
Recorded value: value=8.2 unit=mm
